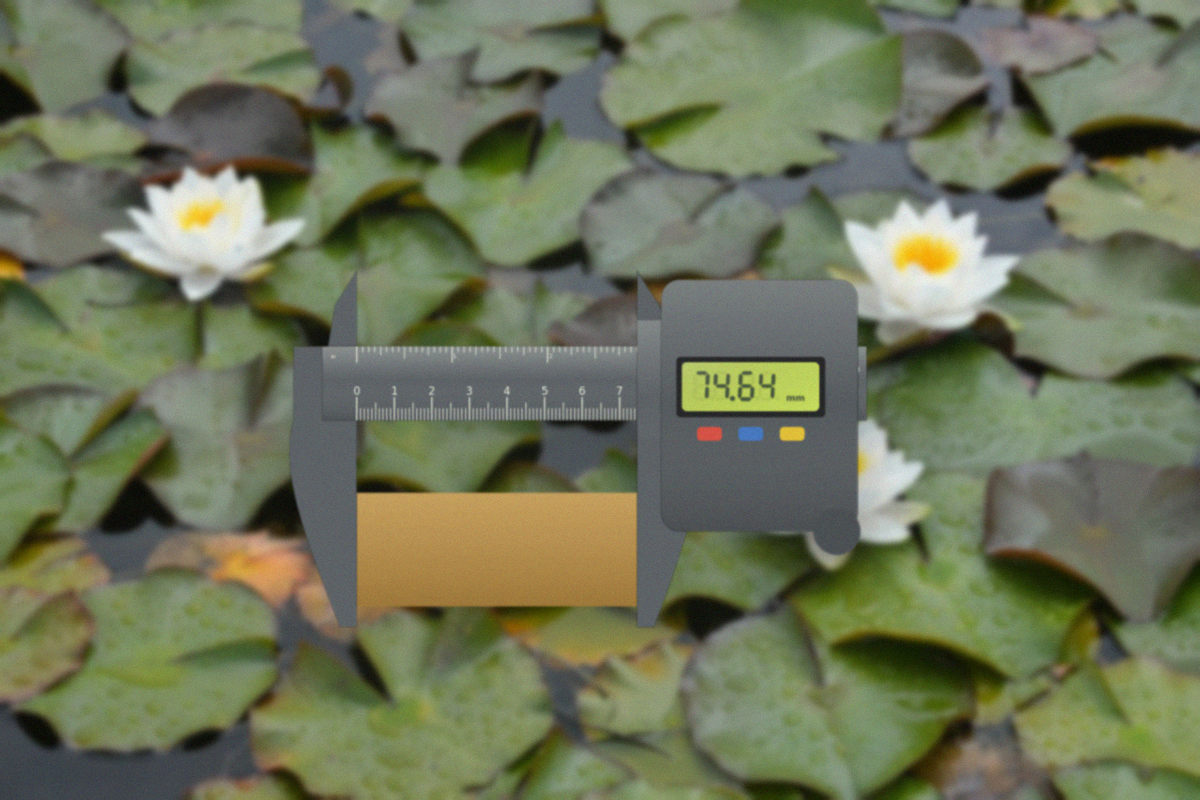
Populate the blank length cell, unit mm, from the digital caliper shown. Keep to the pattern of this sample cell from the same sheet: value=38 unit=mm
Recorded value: value=74.64 unit=mm
